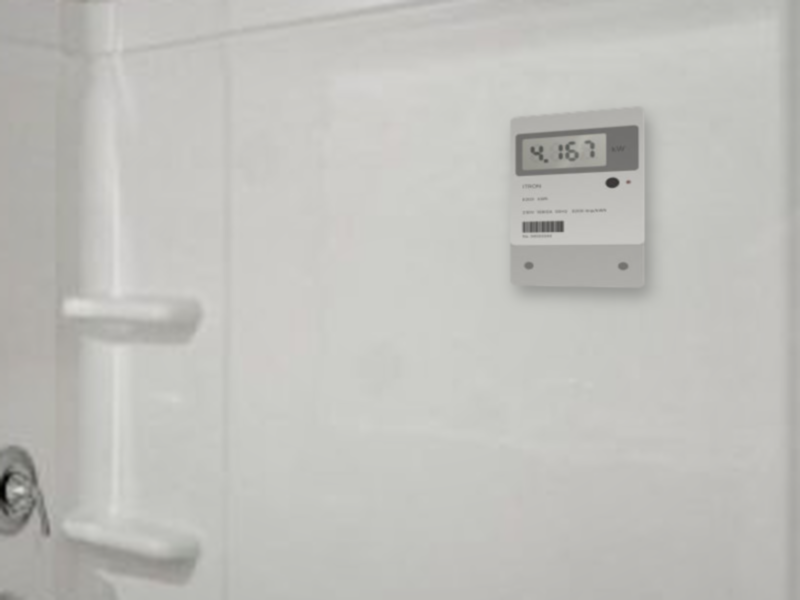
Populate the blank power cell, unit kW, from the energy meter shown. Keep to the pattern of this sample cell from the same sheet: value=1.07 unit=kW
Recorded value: value=4.167 unit=kW
